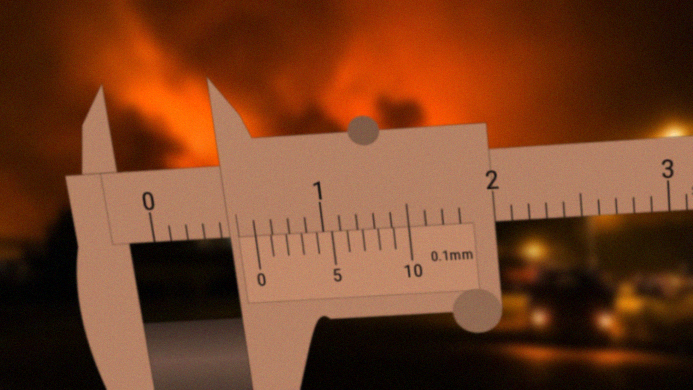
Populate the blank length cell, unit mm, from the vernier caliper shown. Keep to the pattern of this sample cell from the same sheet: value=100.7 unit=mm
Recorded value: value=6.0 unit=mm
